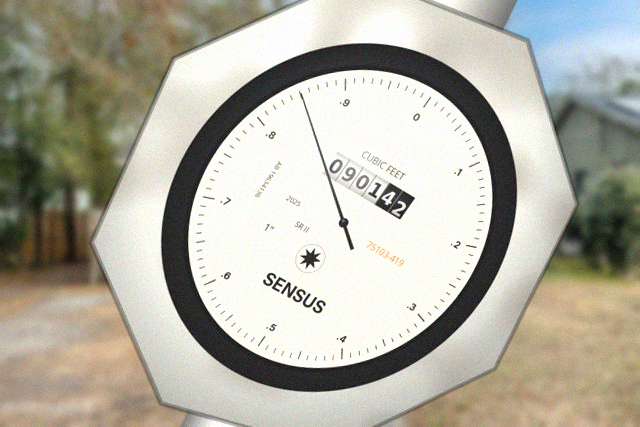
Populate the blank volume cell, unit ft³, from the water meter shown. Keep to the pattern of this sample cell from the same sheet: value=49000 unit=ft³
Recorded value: value=90141.85 unit=ft³
